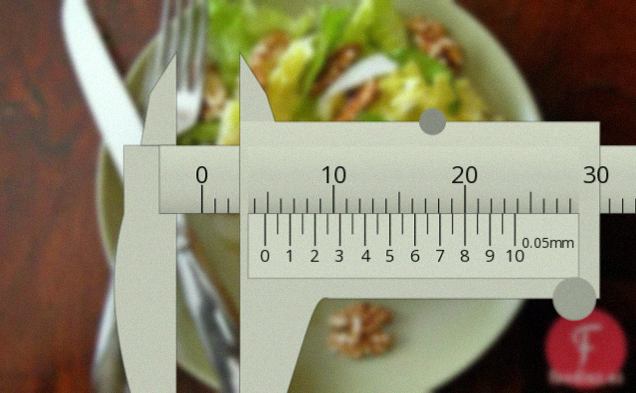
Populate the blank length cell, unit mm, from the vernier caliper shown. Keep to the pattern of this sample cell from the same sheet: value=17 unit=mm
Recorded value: value=4.8 unit=mm
